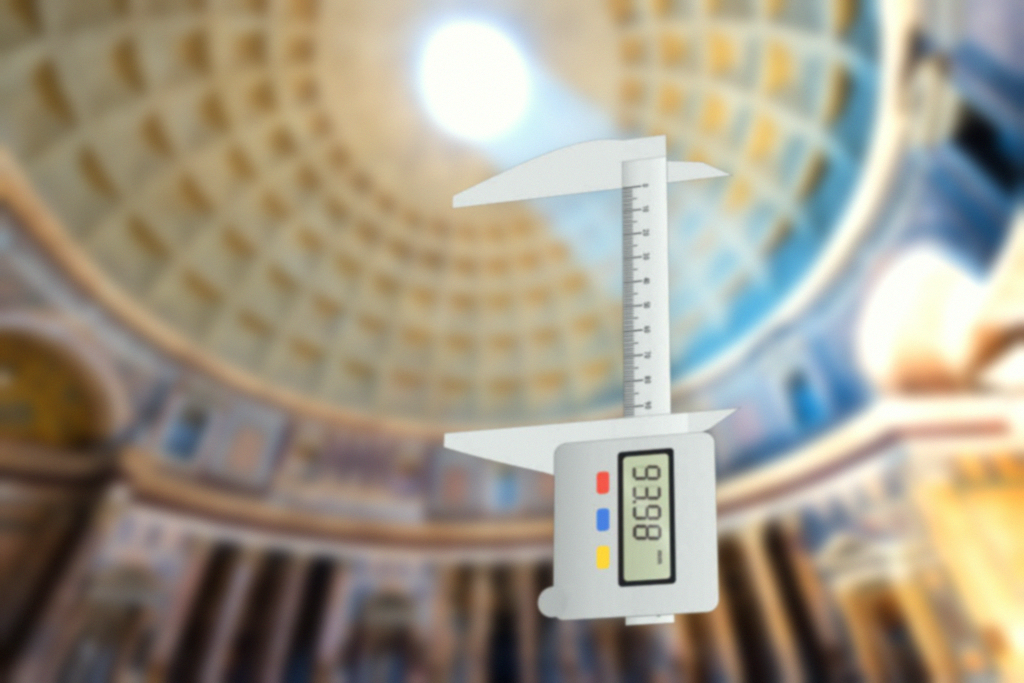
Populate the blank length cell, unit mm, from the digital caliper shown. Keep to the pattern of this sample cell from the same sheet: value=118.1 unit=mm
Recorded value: value=93.98 unit=mm
